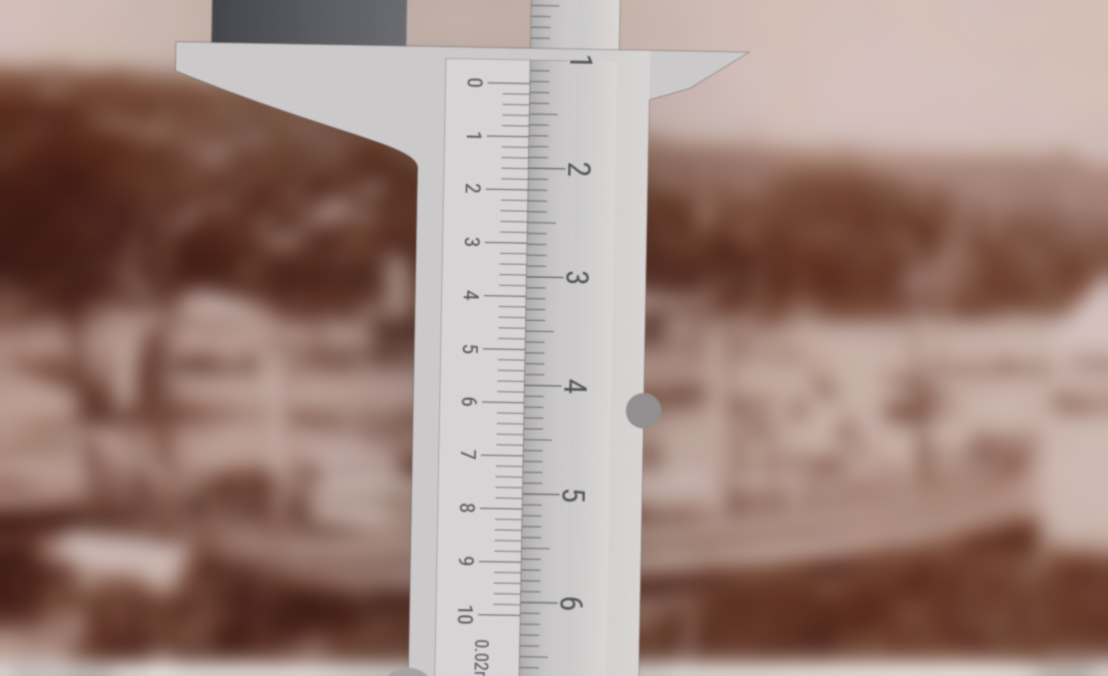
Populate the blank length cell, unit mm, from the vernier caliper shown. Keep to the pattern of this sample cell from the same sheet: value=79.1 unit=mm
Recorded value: value=12.2 unit=mm
